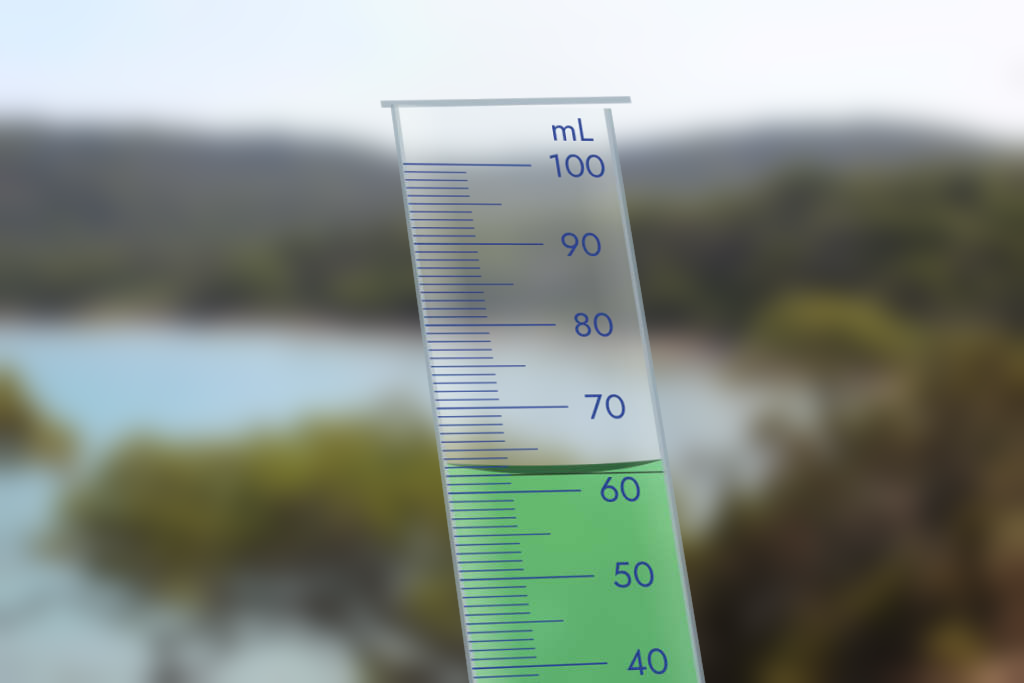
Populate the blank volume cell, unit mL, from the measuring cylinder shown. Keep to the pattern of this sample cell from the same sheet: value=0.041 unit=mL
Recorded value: value=62 unit=mL
